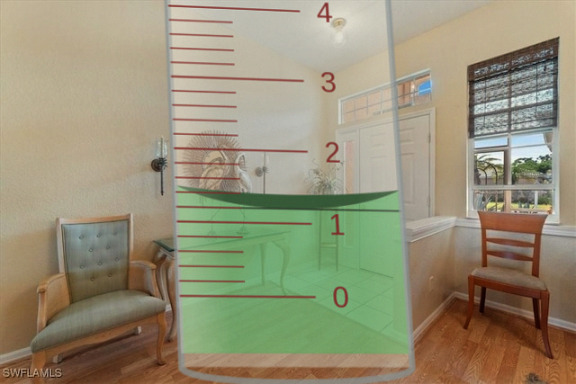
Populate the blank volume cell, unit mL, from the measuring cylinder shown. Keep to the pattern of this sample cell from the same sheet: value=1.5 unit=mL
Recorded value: value=1.2 unit=mL
